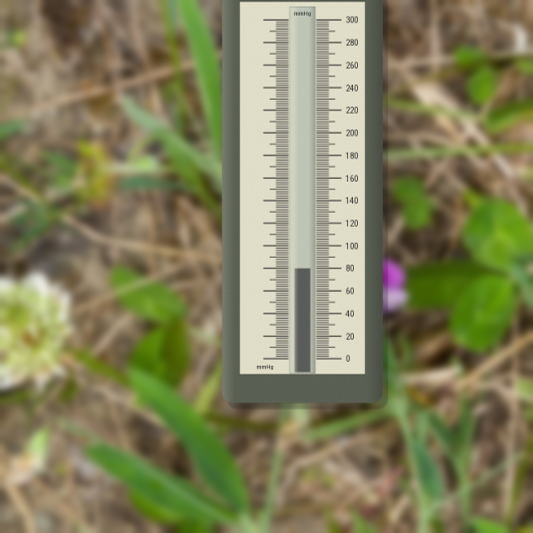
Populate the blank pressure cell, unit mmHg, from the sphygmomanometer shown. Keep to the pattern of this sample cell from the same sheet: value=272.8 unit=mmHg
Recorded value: value=80 unit=mmHg
